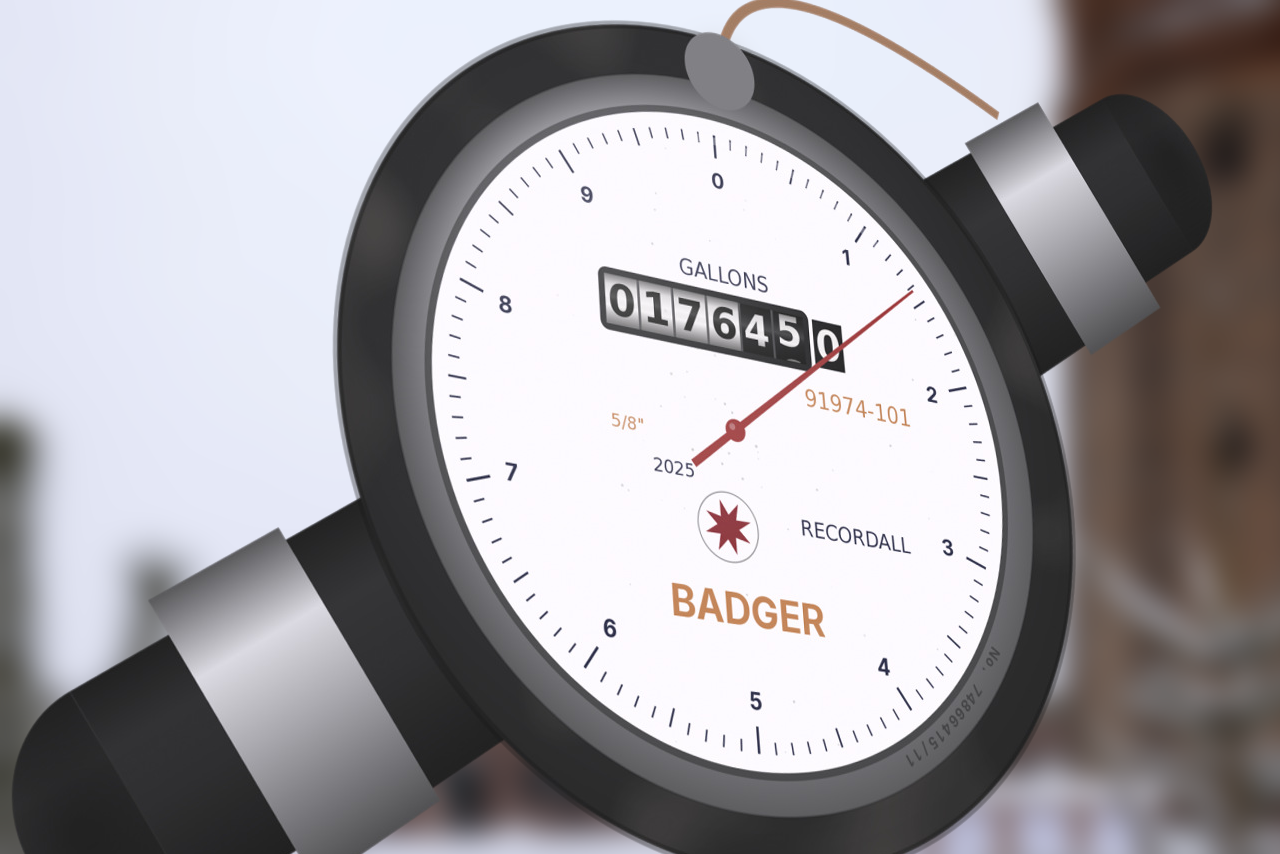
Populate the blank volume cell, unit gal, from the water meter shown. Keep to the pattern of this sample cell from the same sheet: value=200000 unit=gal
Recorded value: value=176451.4 unit=gal
